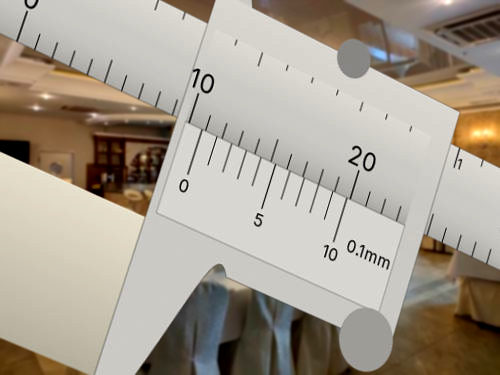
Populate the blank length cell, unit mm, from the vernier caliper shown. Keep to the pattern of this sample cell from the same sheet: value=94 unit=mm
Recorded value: value=10.8 unit=mm
